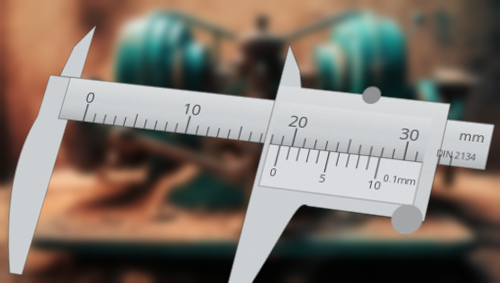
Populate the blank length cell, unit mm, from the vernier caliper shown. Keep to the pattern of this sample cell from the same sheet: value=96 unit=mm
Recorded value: value=18.9 unit=mm
